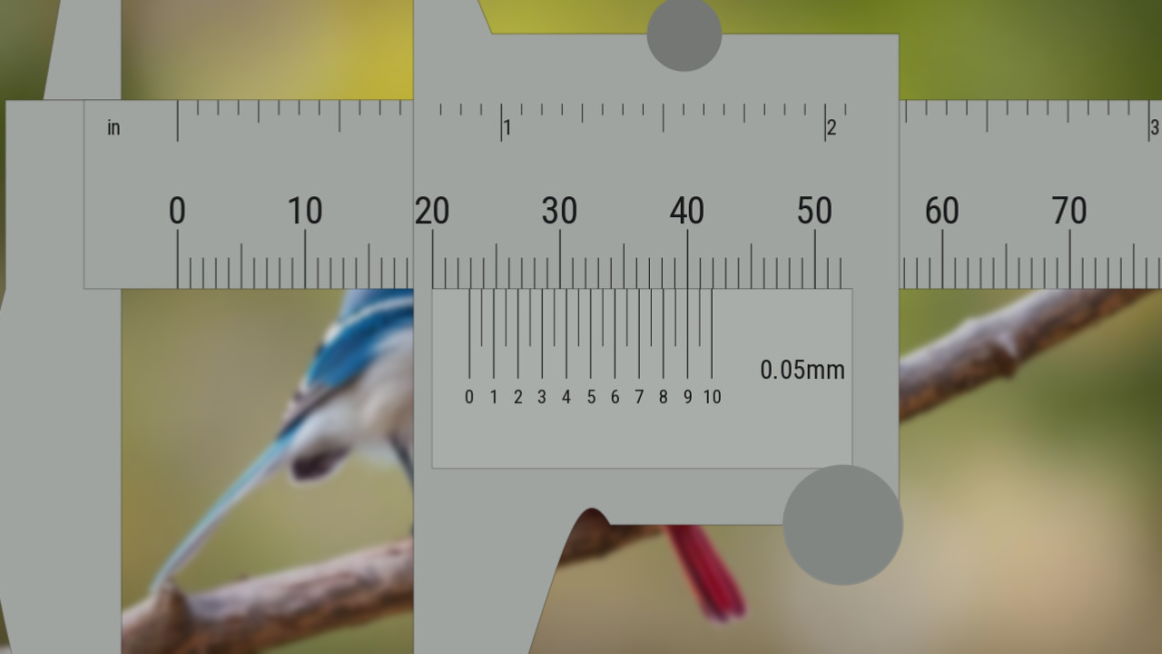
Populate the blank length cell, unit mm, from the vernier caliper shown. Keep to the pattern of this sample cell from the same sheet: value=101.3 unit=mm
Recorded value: value=22.9 unit=mm
